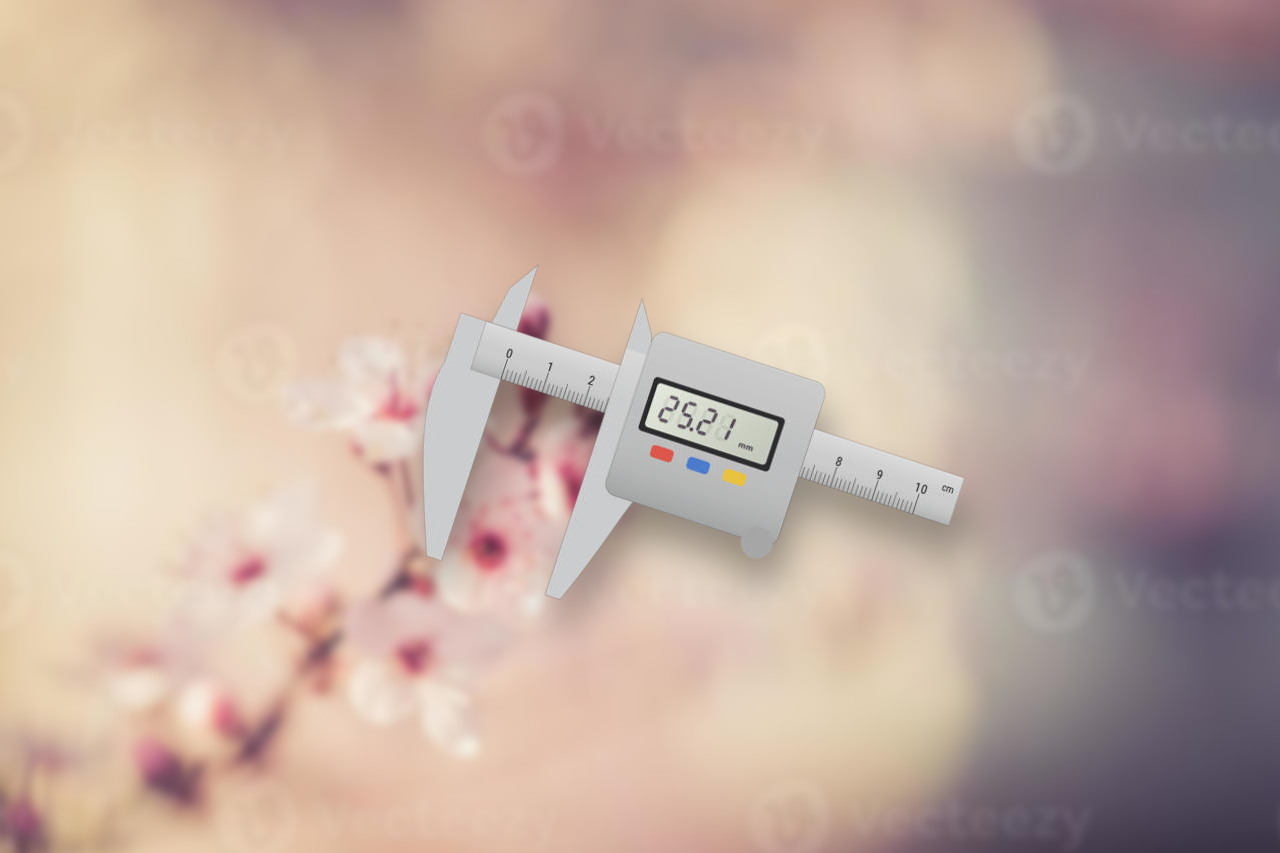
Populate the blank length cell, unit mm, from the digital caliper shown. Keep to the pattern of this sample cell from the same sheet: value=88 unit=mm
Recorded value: value=25.21 unit=mm
